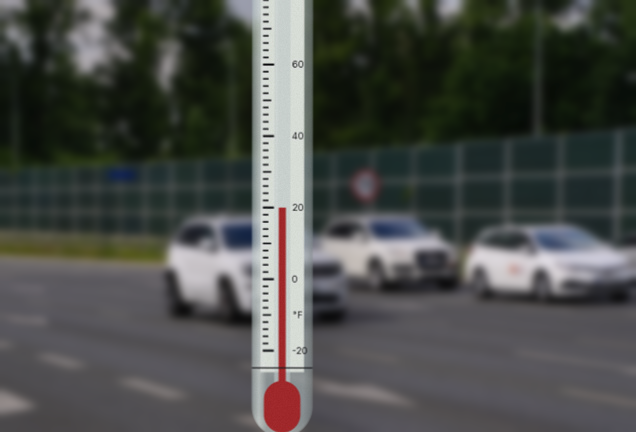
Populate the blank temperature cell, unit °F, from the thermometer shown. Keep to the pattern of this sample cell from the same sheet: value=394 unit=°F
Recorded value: value=20 unit=°F
